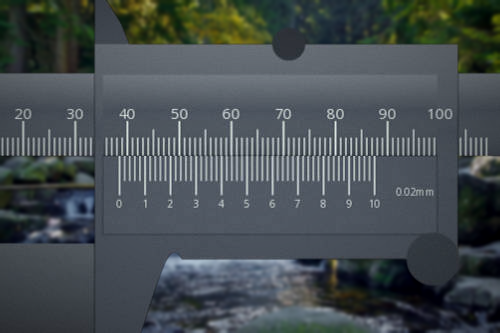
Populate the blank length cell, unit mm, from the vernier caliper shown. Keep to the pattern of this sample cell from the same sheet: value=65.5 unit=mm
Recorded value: value=38.5 unit=mm
